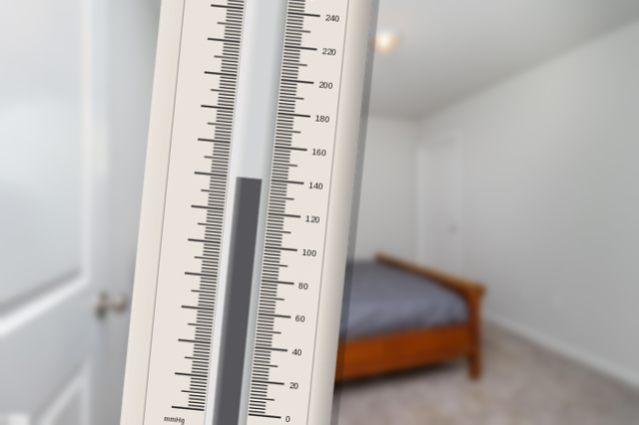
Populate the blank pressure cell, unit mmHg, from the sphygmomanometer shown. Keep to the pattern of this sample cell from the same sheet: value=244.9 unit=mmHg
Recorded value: value=140 unit=mmHg
